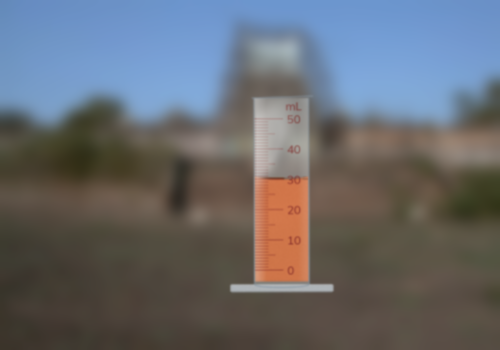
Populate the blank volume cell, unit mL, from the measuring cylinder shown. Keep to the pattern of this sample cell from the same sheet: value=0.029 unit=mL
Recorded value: value=30 unit=mL
